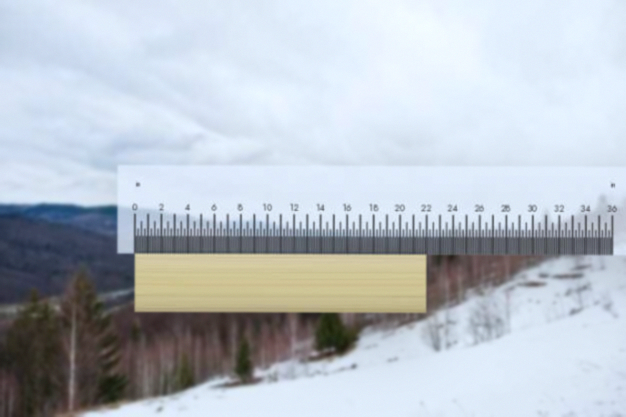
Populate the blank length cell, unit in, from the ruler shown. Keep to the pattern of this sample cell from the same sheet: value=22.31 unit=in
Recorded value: value=22 unit=in
